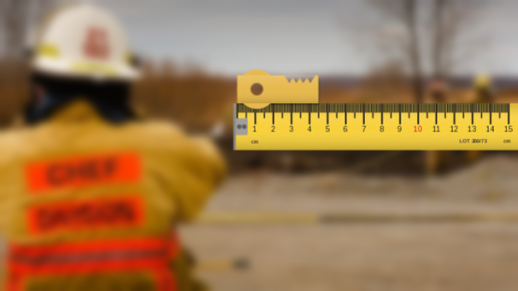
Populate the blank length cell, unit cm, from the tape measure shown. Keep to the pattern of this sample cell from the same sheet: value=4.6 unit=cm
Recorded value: value=4.5 unit=cm
